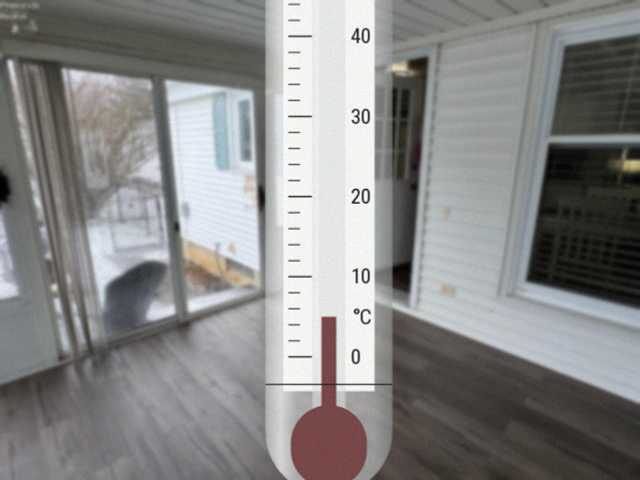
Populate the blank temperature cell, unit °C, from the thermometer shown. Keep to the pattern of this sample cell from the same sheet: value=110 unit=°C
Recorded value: value=5 unit=°C
